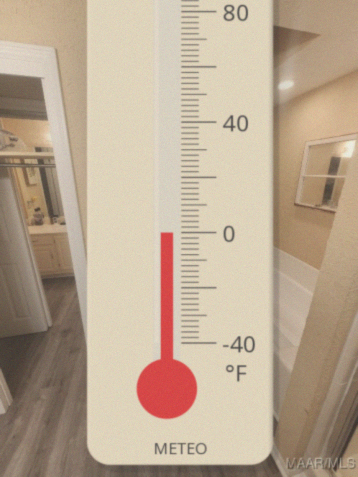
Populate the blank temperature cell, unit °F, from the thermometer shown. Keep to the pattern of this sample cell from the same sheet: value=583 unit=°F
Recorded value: value=0 unit=°F
